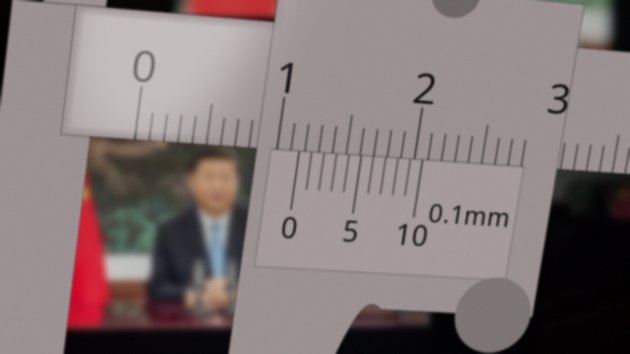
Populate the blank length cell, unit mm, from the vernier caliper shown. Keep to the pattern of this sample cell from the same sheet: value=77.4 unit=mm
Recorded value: value=11.6 unit=mm
